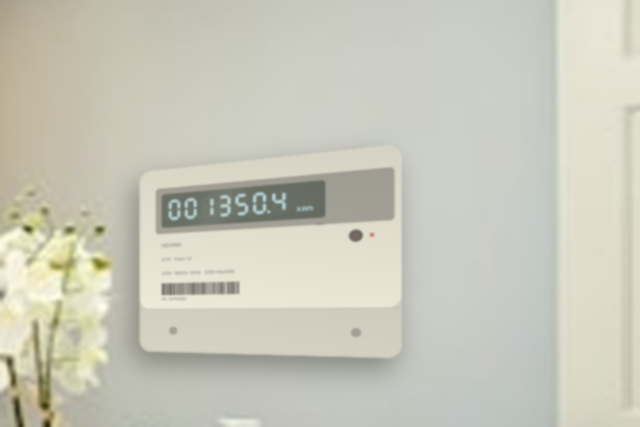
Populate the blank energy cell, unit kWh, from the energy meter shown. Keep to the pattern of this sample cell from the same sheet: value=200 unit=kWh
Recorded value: value=1350.4 unit=kWh
